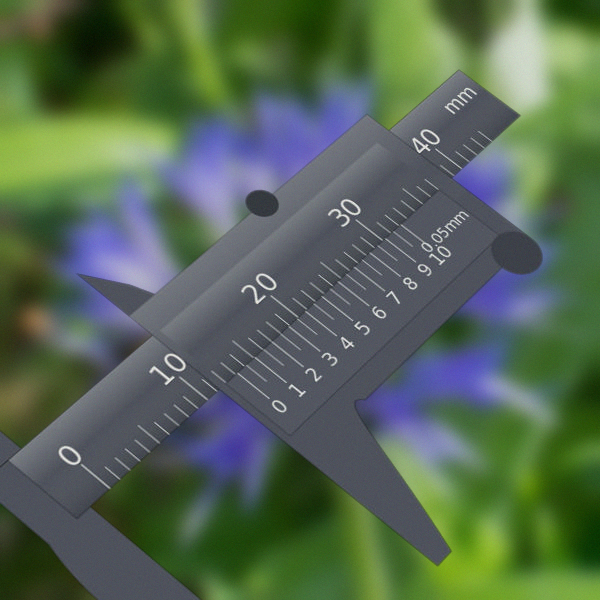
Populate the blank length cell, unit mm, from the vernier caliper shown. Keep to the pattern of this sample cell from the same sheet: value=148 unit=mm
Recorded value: value=13.2 unit=mm
